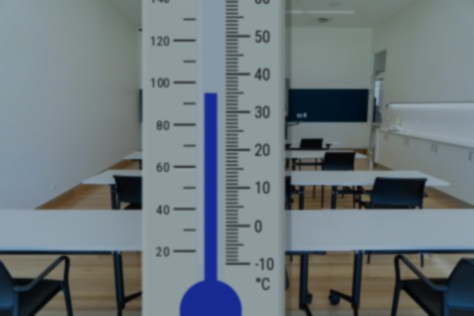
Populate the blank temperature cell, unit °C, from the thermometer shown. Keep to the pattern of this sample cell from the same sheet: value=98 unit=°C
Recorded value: value=35 unit=°C
